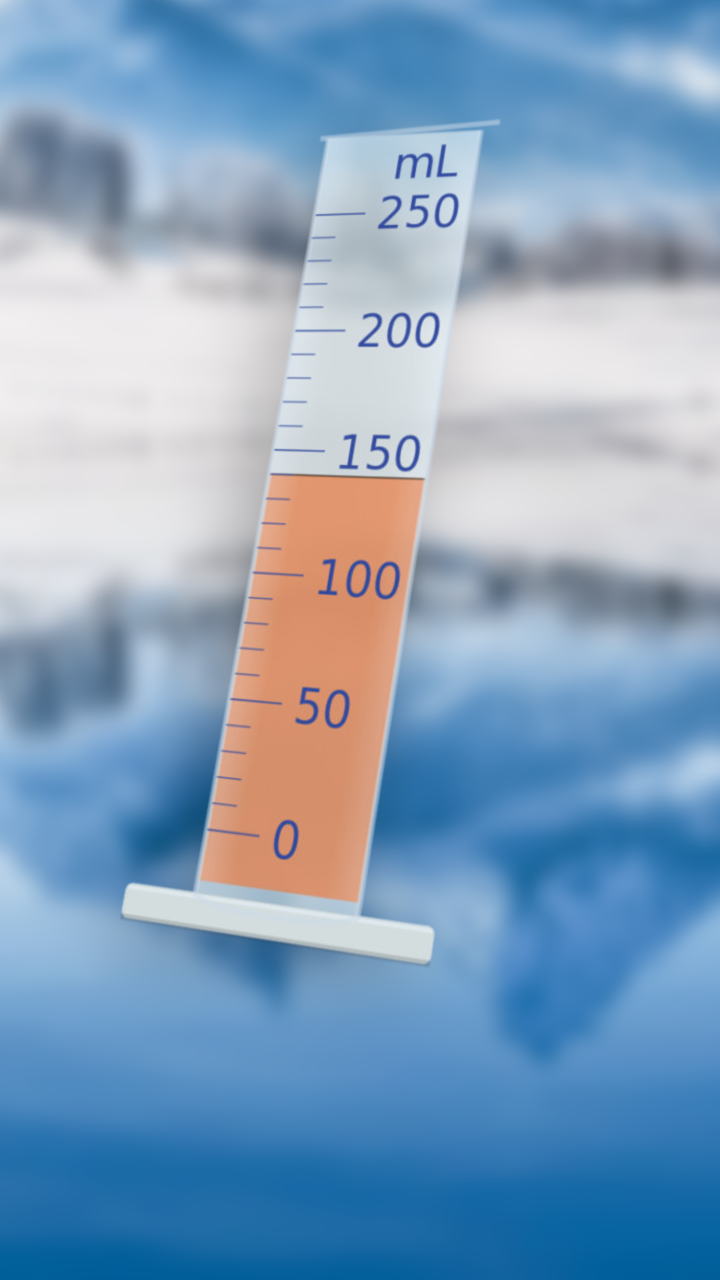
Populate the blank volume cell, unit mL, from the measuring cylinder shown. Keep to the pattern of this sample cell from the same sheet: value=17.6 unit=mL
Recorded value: value=140 unit=mL
